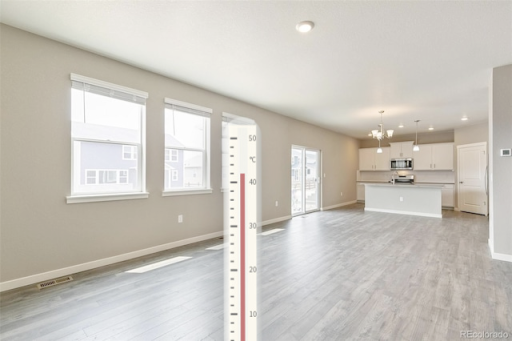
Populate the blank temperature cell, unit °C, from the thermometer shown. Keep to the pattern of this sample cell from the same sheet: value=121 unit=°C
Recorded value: value=42 unit=°C
